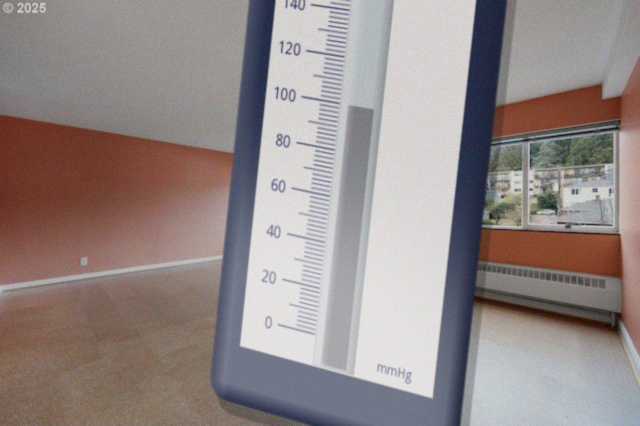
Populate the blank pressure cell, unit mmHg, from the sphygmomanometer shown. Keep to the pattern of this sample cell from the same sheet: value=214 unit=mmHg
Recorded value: value=100 unit=mmHg
